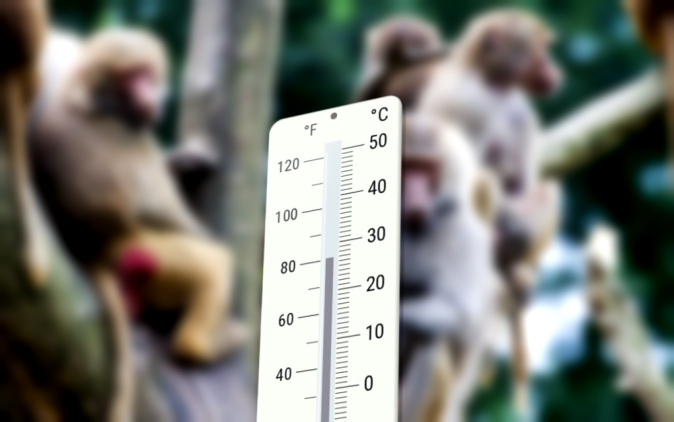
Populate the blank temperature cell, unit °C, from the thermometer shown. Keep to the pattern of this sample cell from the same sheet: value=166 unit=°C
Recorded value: value=27 unit=°C
